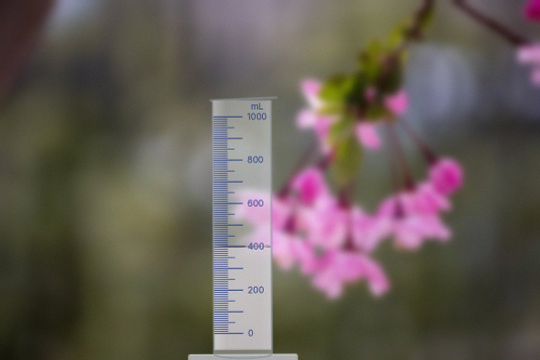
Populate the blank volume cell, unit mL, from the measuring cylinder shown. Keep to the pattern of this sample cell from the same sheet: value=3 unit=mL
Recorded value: value=400 unit=mL
